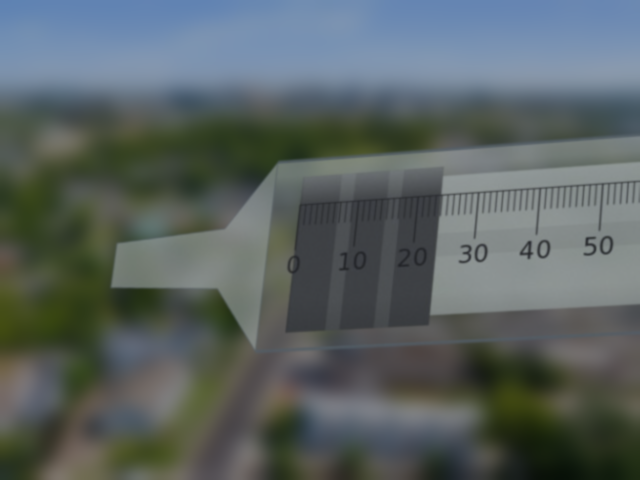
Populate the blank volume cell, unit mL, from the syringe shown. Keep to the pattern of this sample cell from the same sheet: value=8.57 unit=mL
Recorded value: value=0 unit=mL
